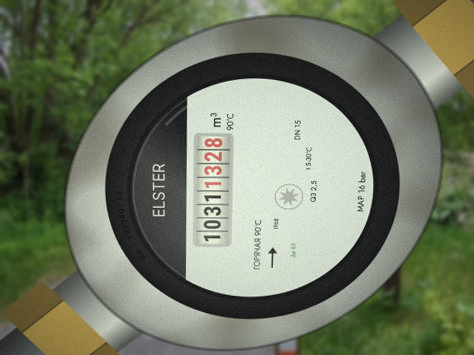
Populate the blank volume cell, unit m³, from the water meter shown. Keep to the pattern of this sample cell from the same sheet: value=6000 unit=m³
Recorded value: value=1031.1328 unit=m³
